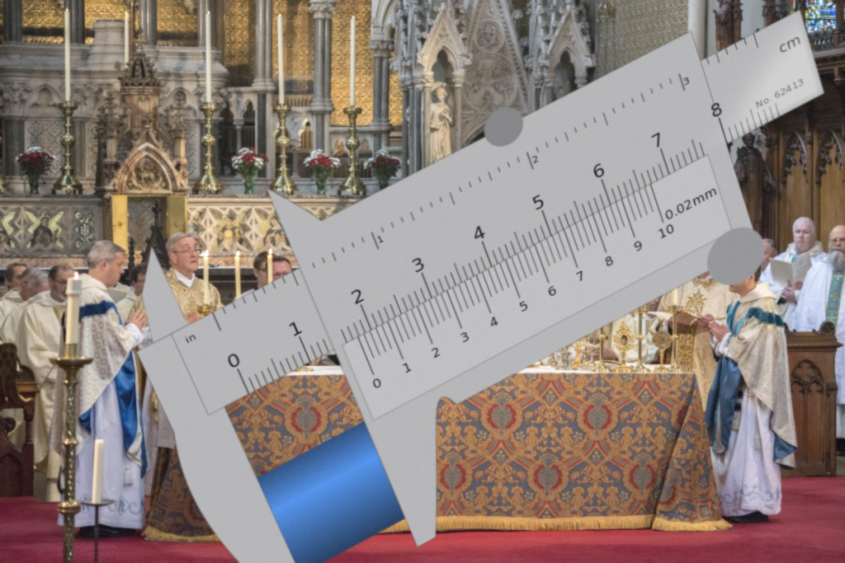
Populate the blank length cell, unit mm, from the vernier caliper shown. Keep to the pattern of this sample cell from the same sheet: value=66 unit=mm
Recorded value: value=17.8 unit=mm
